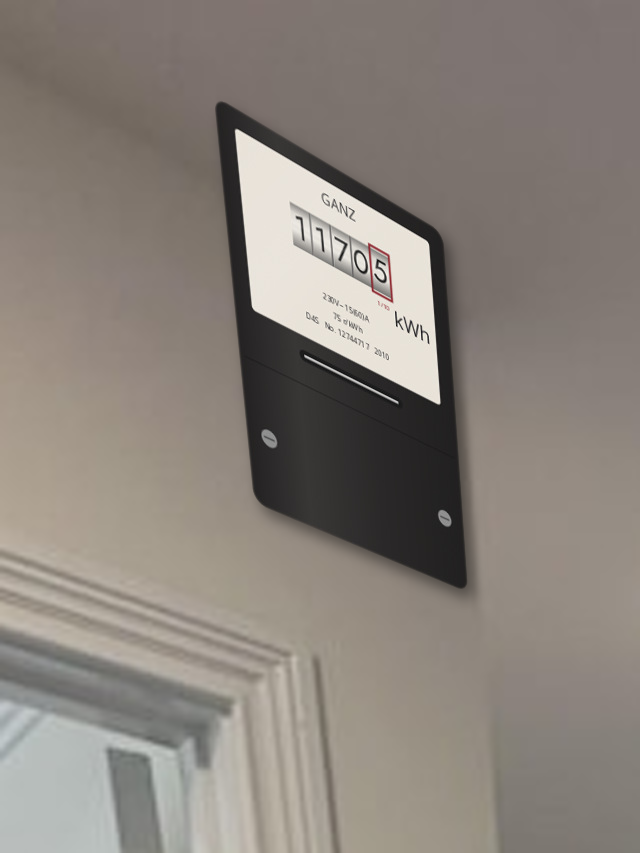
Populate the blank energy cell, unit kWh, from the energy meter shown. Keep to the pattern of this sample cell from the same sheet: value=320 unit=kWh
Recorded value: value=1170.5 unit=kWh
